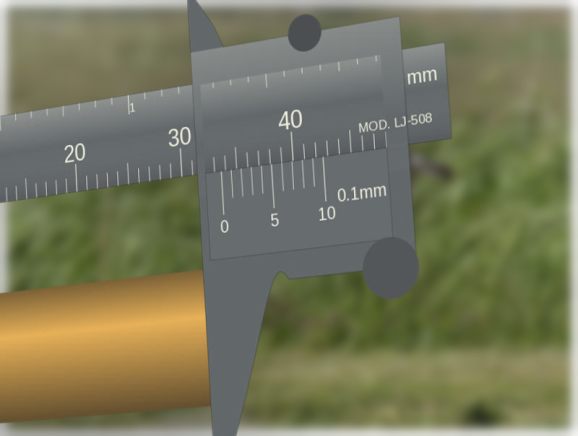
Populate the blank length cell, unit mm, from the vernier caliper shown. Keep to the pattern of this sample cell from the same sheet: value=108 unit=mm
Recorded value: value=33.6 unit=mm
